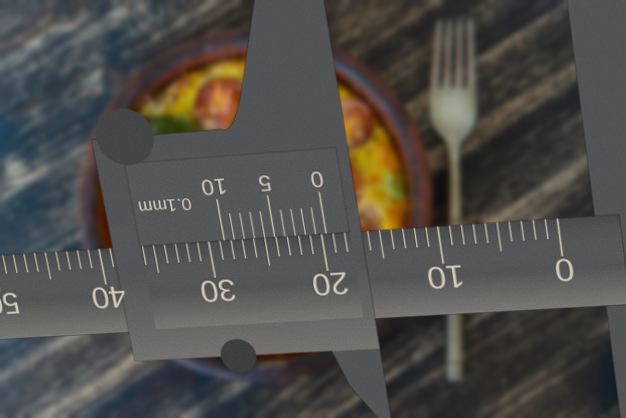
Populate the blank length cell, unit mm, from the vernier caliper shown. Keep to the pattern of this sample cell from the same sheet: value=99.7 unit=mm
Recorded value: value=19.6 unit=mm
